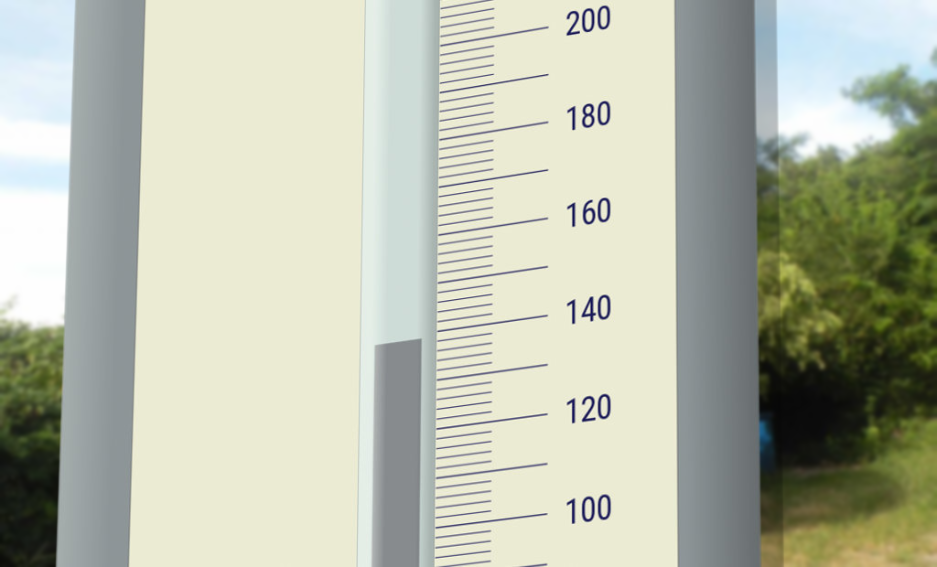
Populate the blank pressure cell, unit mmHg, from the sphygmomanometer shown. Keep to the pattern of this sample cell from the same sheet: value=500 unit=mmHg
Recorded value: value=139 unit=mmHg
